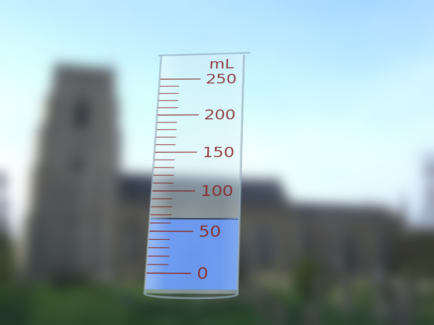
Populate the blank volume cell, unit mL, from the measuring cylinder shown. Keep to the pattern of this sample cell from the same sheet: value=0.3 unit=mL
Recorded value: value=65 unit=mL
